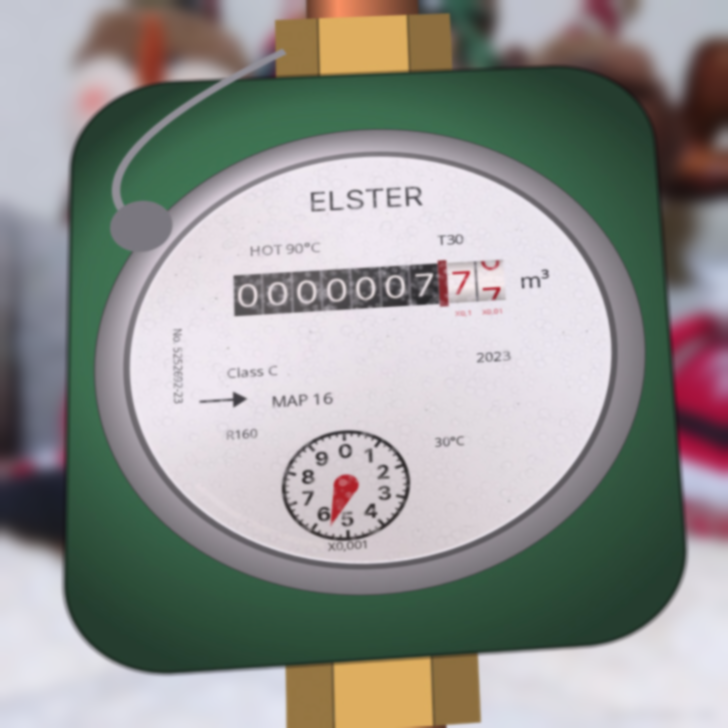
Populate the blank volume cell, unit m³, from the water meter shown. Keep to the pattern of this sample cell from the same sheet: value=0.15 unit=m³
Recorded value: value=7.765 unit=m³
